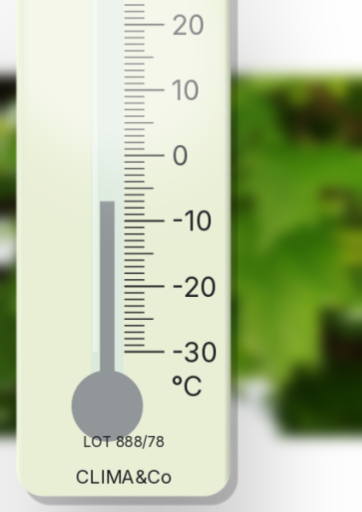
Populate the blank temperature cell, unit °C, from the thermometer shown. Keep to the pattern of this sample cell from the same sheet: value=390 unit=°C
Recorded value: value=-7 unit=°C
